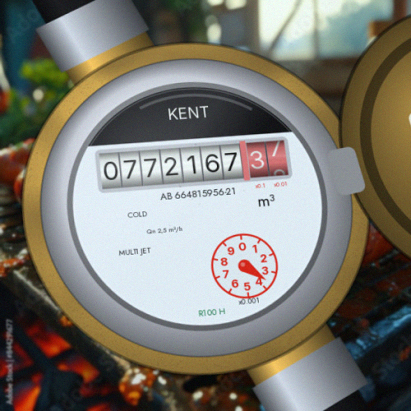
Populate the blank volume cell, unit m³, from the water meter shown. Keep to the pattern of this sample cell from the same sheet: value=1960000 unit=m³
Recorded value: value=772167.373 unit=m³
